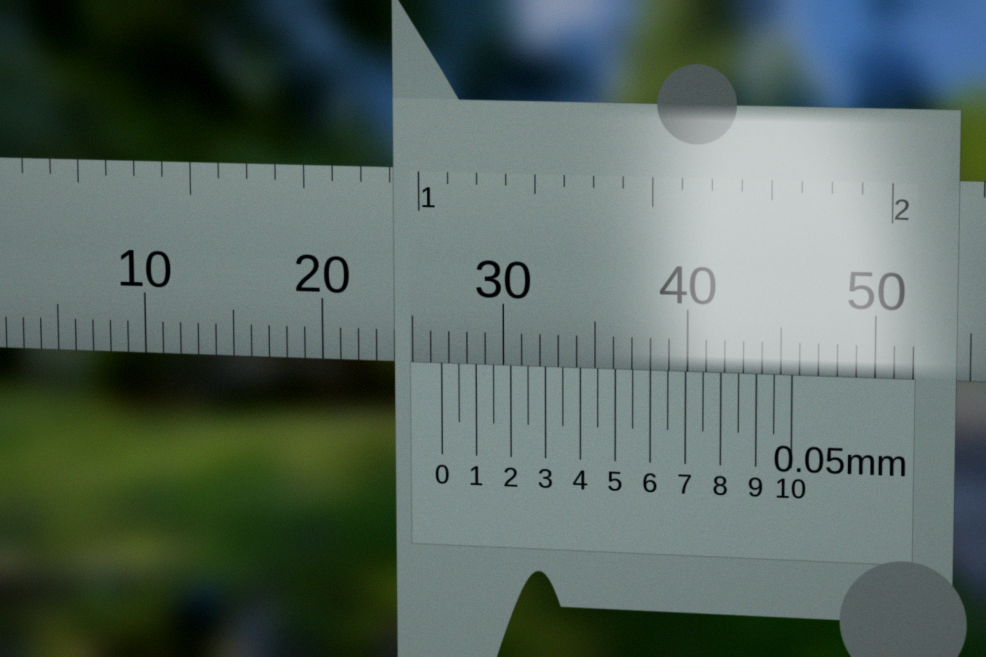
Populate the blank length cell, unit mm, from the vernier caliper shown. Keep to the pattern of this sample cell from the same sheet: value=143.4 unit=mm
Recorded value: value=26.6 unit=mm
